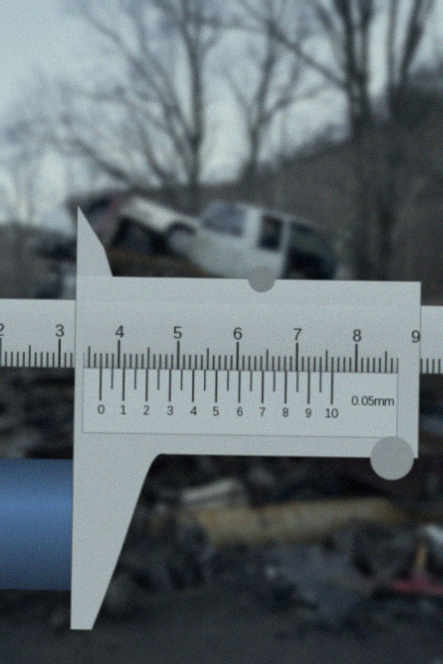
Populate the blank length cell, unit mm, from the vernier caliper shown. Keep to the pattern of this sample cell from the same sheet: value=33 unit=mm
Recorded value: value=37.0 unit=mm
